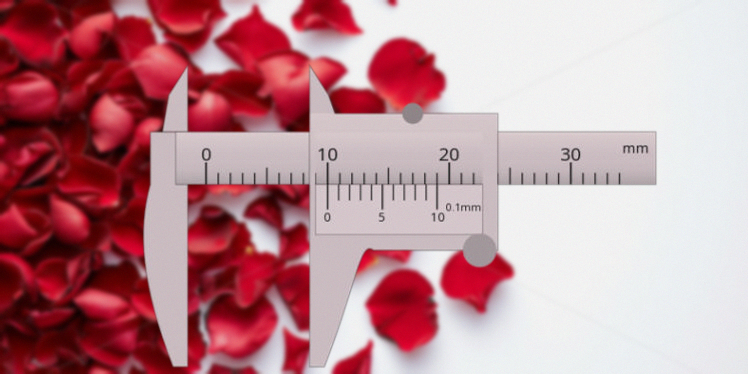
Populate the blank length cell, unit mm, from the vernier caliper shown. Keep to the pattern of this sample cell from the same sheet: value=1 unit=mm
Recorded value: value=10.0 unit=mm
